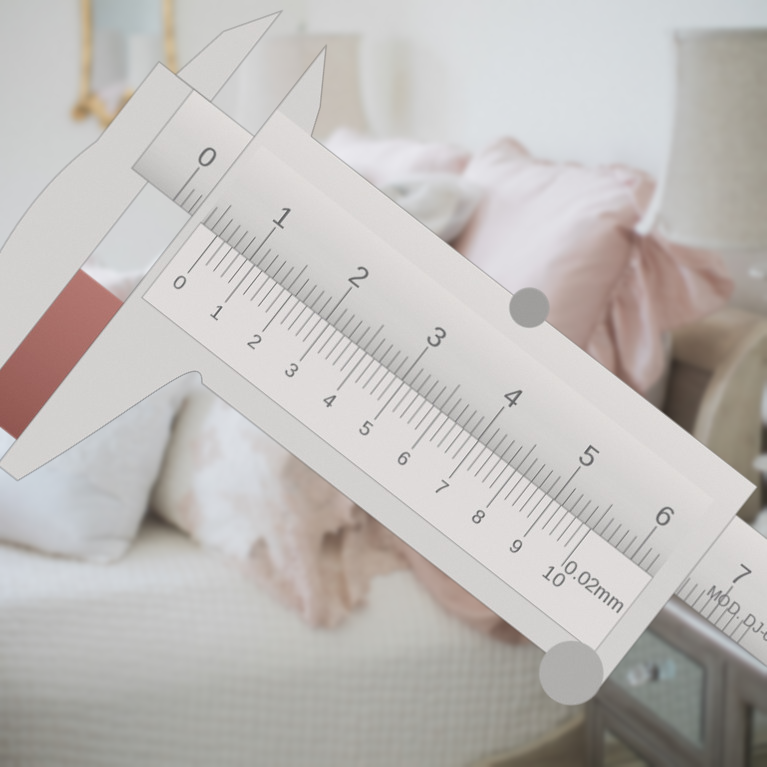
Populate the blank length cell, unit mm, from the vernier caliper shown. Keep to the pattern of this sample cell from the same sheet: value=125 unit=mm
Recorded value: value=5.8 unit=mm
